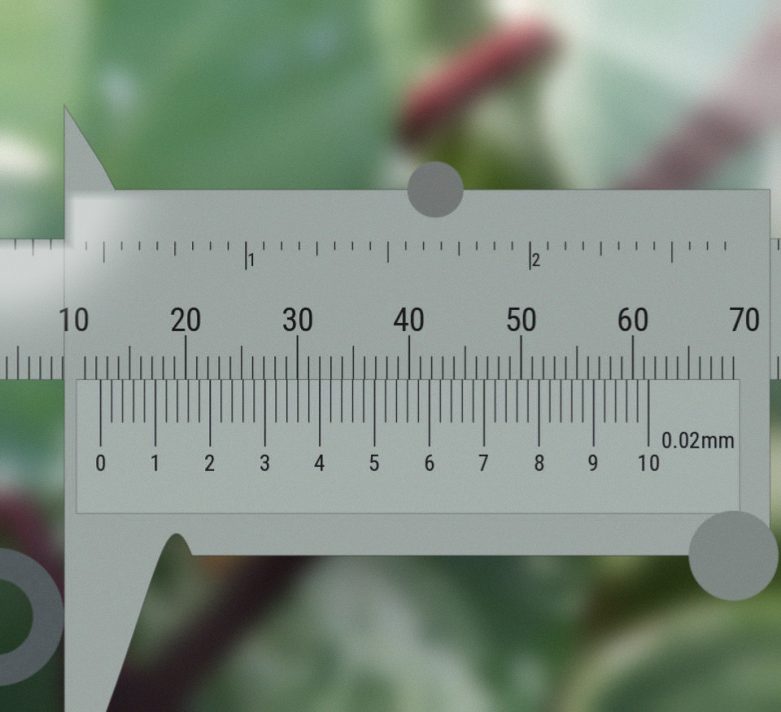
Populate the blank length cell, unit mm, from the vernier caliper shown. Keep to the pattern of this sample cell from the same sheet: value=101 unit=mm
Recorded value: value=12.4 unit=mm
